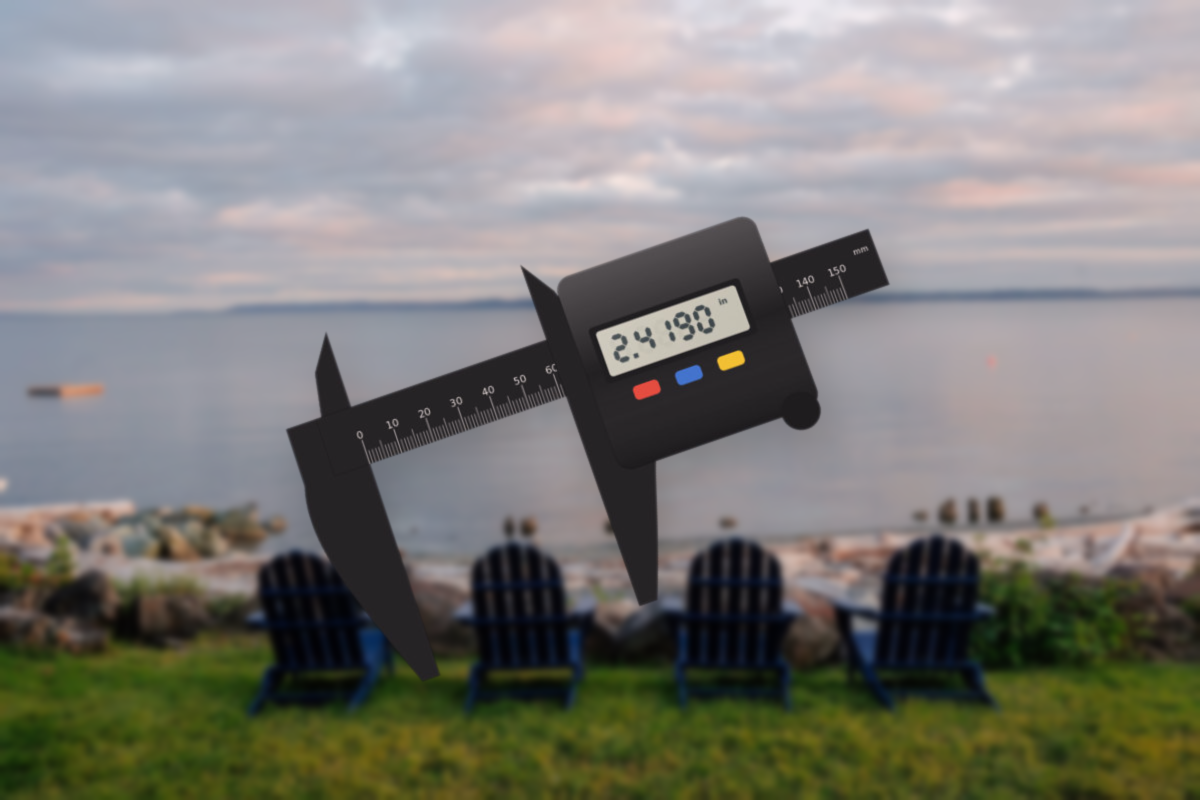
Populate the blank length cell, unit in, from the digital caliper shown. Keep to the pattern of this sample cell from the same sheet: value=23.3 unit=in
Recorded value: value=2.4190 unit=in
